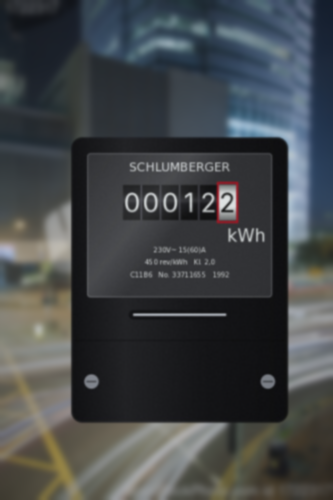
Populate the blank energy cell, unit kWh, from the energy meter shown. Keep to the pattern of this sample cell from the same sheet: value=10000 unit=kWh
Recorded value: value=12.2 unit=kWh
